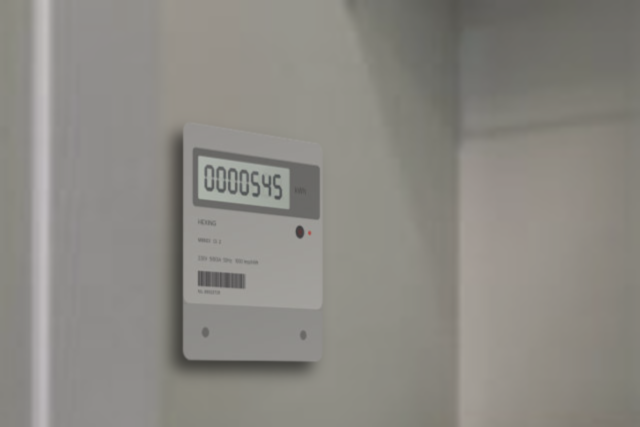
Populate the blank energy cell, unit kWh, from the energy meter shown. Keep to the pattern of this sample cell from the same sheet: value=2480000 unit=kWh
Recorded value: value=545 unit=kWh
